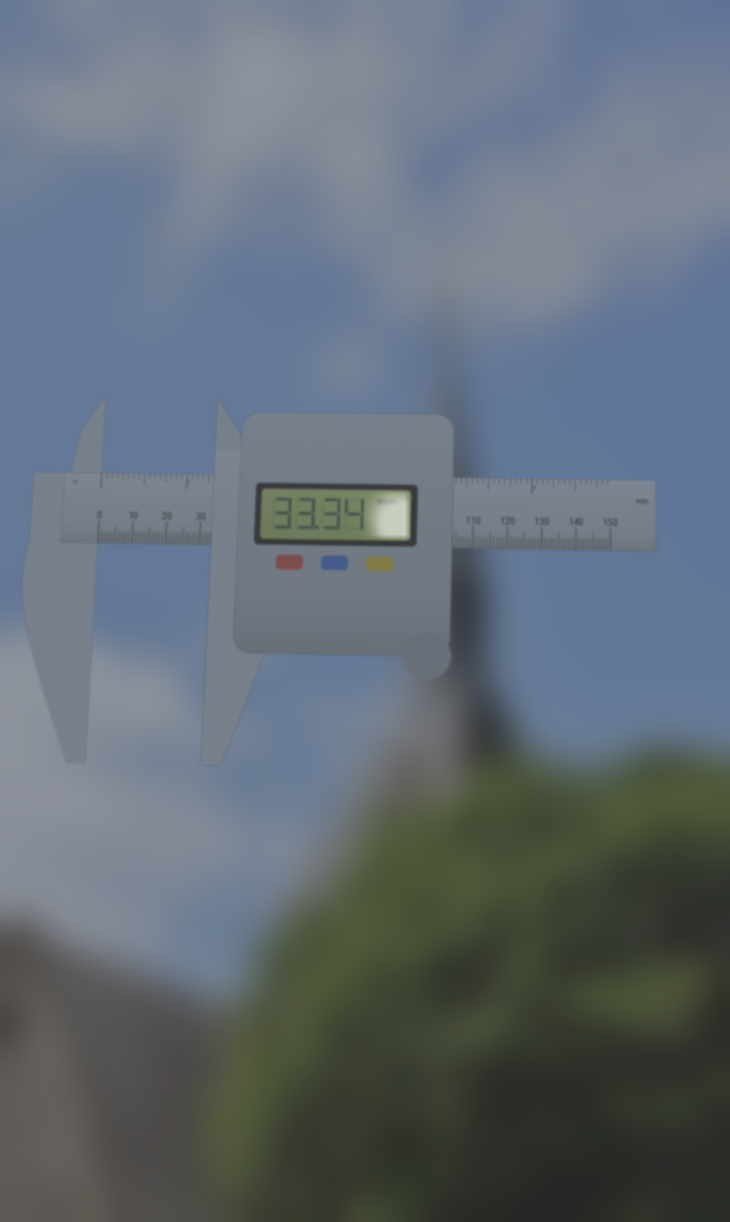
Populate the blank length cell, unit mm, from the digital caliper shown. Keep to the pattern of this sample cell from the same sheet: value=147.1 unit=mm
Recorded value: value=33.34 unit=mm
